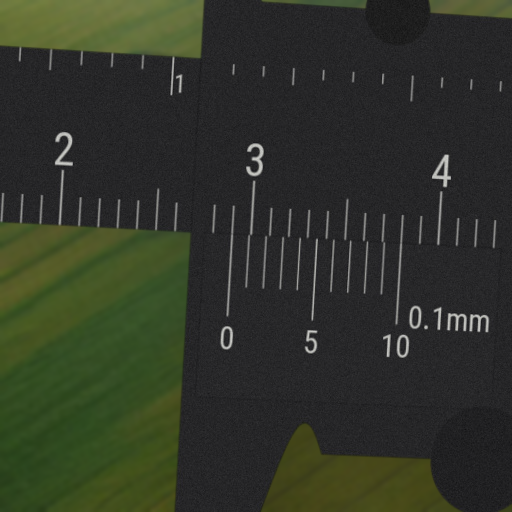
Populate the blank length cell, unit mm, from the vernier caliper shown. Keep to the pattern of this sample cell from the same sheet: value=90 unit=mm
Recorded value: value=29.0 unit=mm
